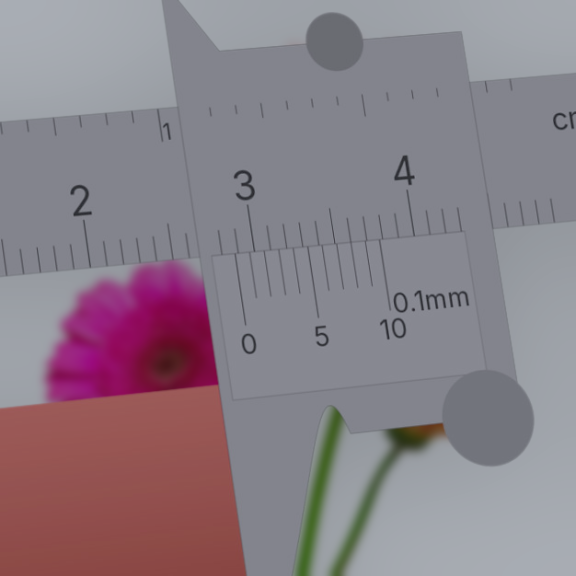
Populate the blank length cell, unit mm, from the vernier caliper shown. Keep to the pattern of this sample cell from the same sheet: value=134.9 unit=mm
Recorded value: value=28.8 unit=mm
